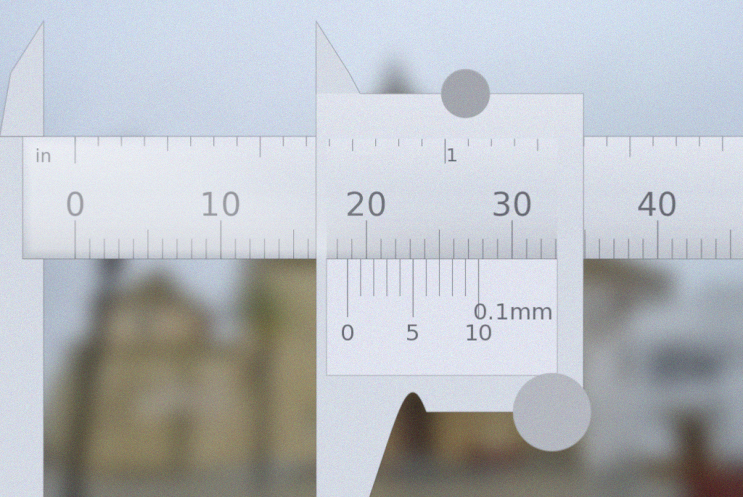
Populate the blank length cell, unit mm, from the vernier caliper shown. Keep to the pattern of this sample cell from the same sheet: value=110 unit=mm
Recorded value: value=18.7 unit=mm
